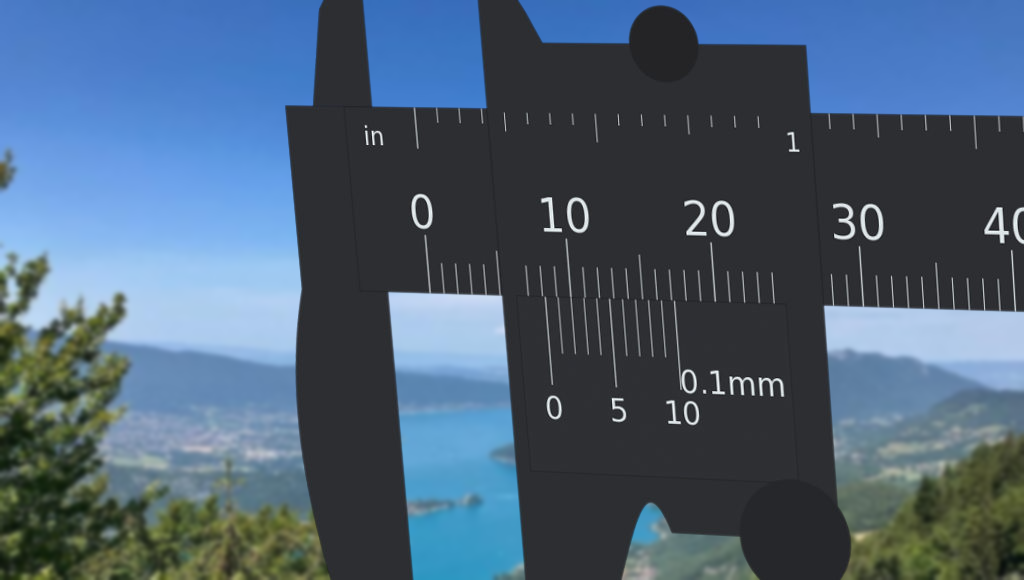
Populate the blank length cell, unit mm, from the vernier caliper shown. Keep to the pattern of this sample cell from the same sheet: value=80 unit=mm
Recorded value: value=8.2 unit=mm
